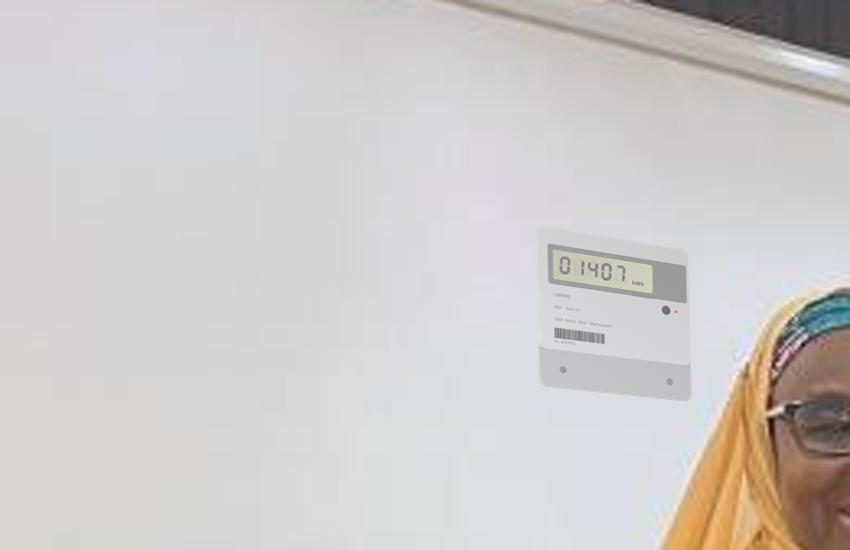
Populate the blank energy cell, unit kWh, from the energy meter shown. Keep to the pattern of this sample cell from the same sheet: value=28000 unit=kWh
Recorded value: value=1407 unit=kWh
